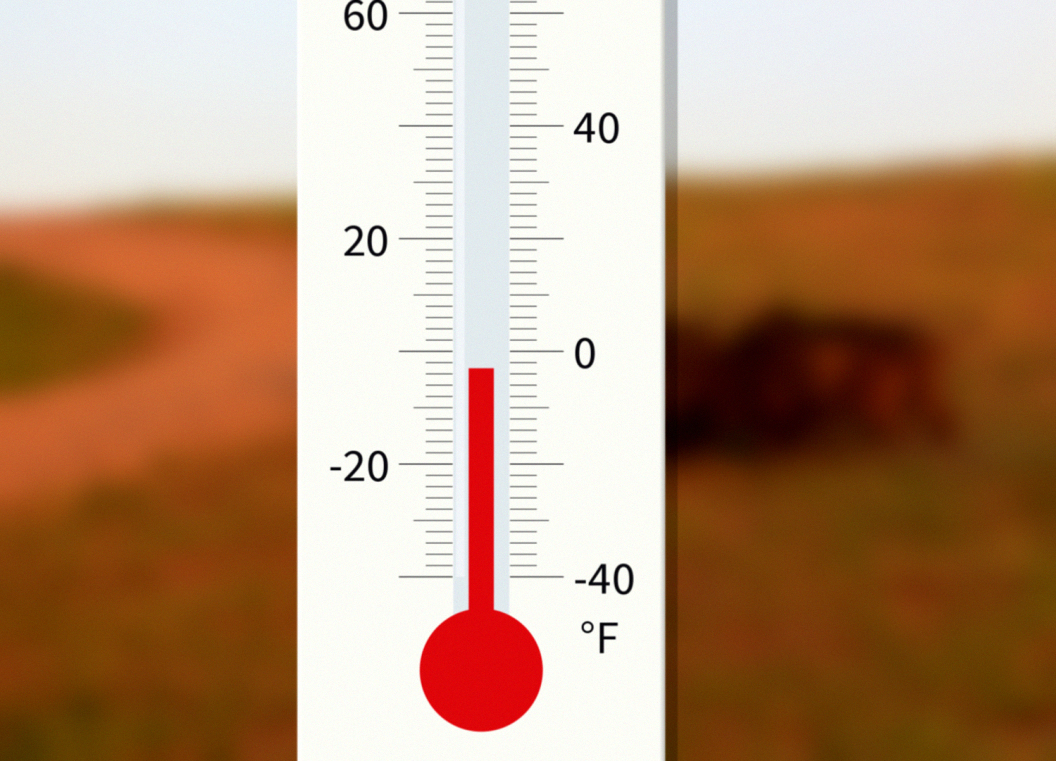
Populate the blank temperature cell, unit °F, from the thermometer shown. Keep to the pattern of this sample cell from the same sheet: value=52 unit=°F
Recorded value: value=-3 unit=°F
